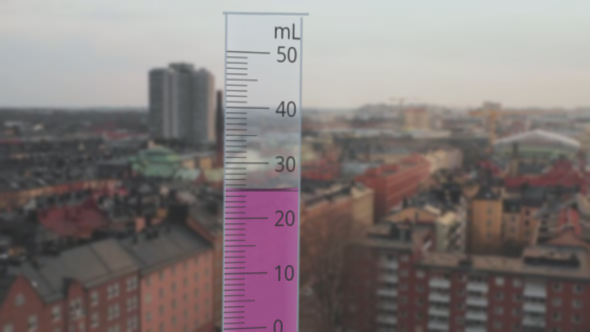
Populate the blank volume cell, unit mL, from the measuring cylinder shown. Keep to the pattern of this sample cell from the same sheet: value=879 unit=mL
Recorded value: value=25 unit=mL
